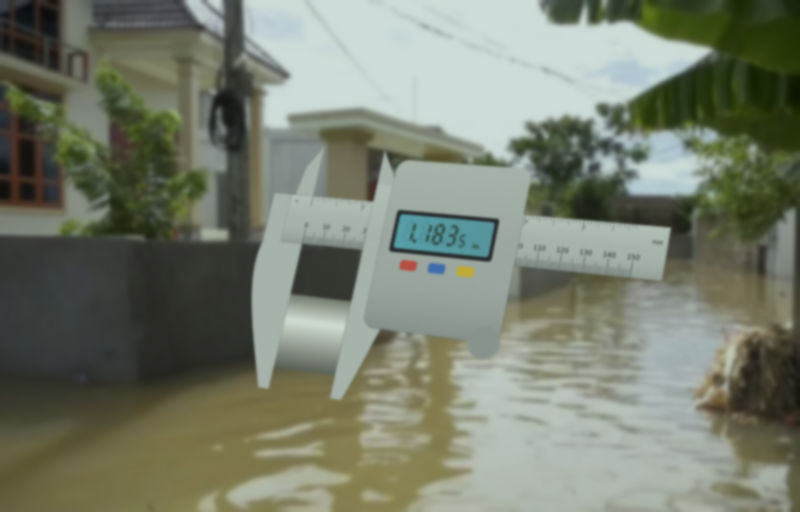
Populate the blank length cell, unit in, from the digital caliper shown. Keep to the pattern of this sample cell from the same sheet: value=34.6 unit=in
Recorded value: value=1.1835 unit=in
